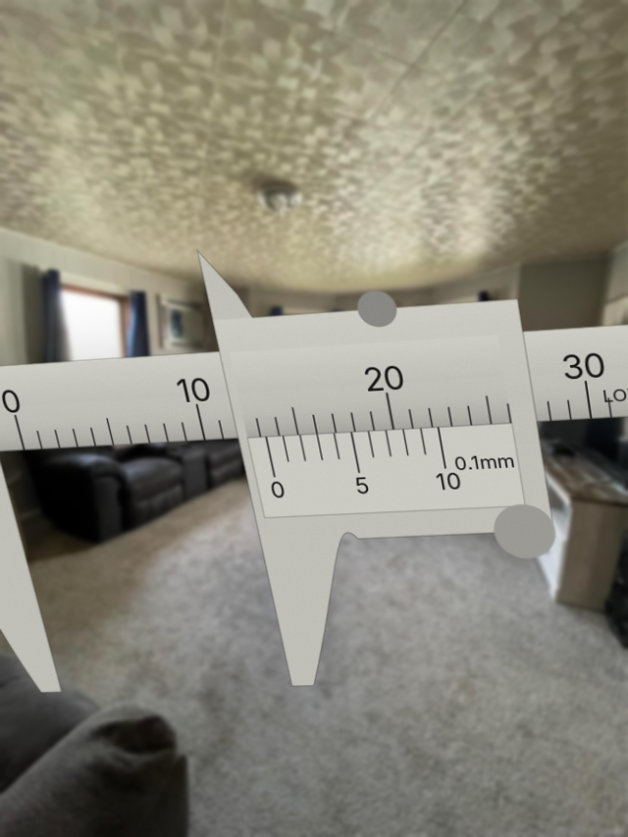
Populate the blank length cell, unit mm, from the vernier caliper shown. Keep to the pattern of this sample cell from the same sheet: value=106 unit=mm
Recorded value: value=13.3 unit=mm
